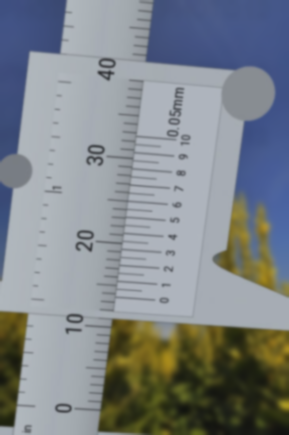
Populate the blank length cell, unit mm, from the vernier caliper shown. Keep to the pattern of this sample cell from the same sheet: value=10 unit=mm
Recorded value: value=13.6 unit=mm
